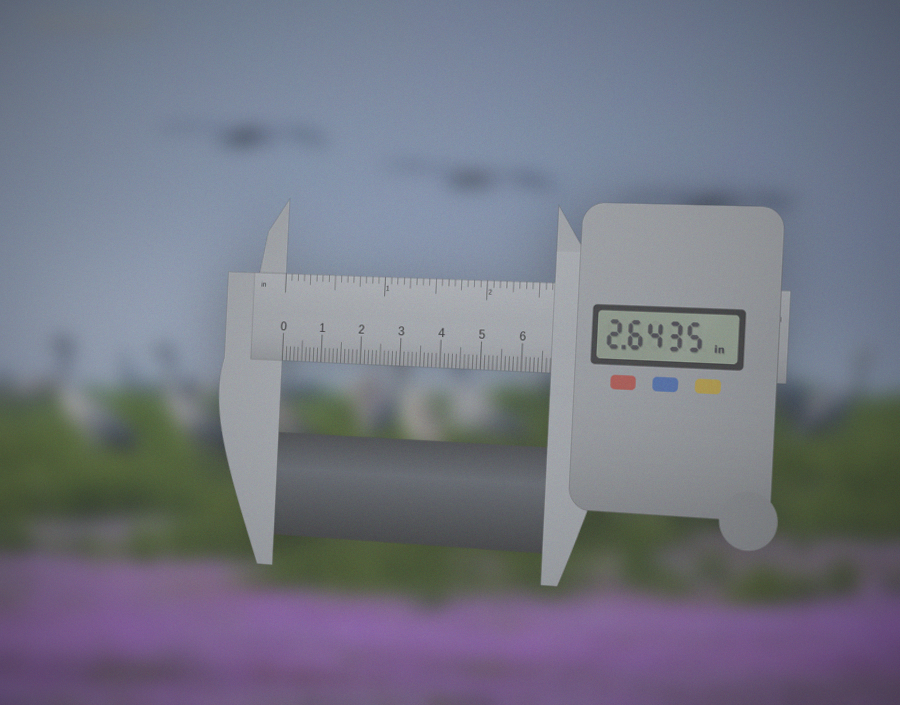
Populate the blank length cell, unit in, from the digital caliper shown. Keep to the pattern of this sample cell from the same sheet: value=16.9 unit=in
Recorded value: value=2.6435 unit=in
